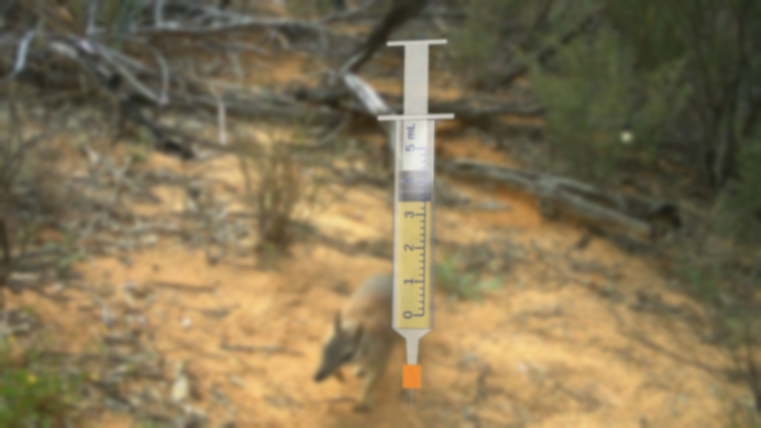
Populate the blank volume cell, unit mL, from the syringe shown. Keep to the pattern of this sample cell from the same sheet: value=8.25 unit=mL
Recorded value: value=3.4 unit=mL
